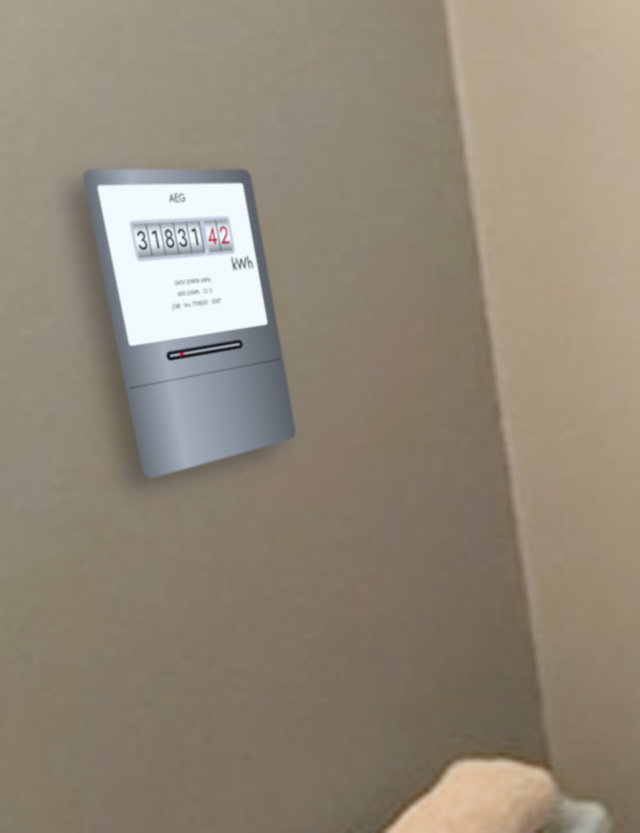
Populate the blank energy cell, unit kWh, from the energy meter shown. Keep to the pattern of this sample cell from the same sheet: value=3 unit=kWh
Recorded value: value=31831.42 unit=kWh
